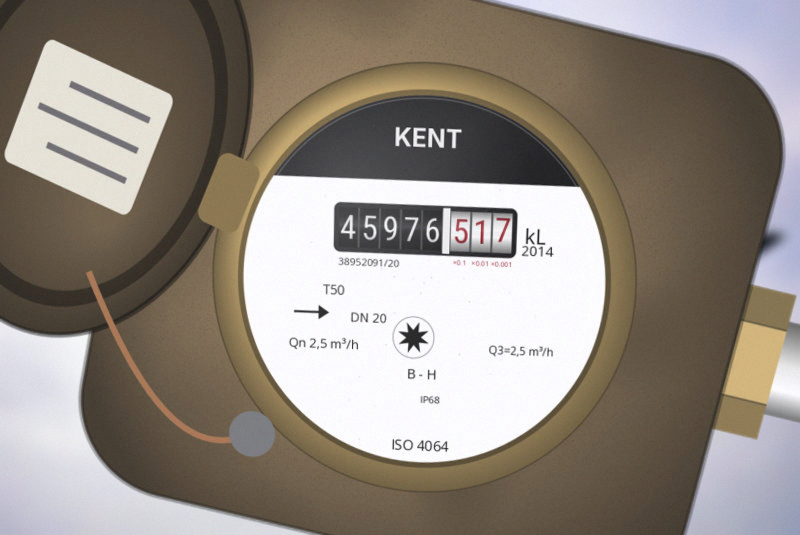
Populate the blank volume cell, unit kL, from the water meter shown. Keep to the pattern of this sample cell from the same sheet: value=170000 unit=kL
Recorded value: value=45976.517 unit=kL
